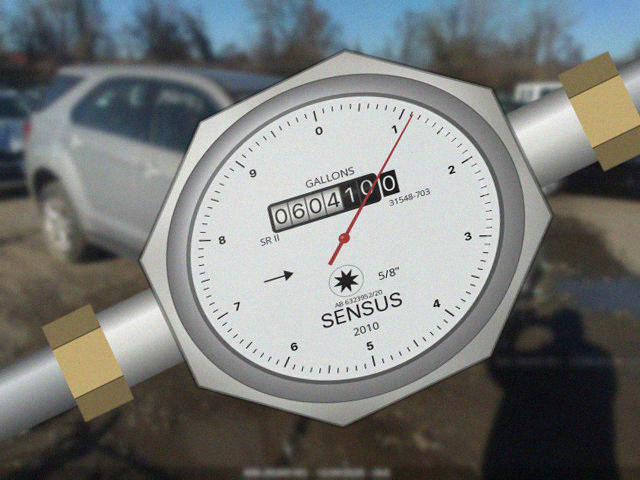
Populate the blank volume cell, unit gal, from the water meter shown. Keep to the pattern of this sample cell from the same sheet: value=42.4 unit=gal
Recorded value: value=604101.1 unit=gal
